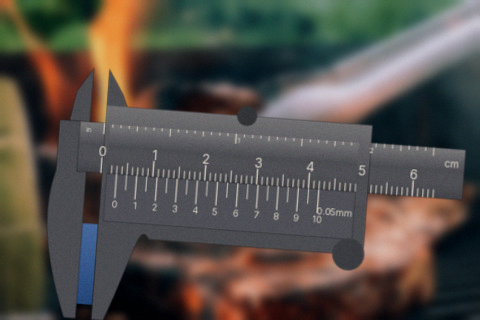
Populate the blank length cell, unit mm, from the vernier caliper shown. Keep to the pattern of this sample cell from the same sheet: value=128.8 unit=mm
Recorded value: value=3.0 unit=mm
